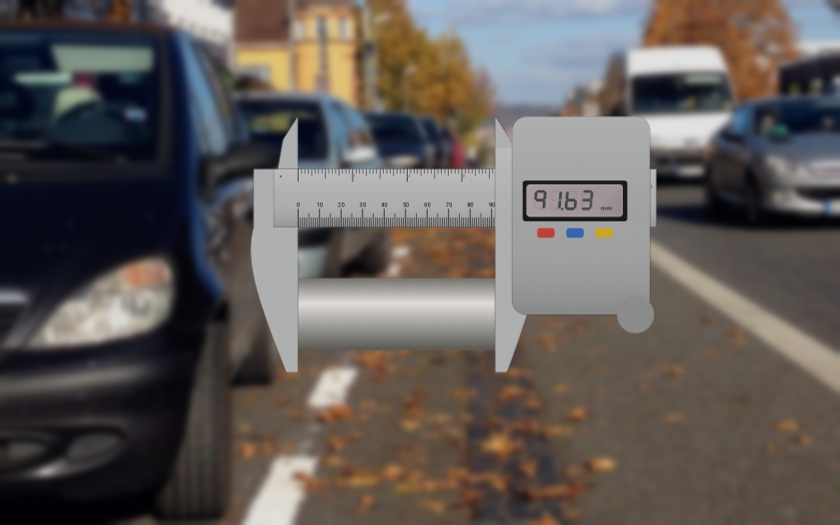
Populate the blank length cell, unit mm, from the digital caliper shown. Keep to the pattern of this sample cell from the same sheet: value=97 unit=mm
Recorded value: value=91.63 unit=mm
